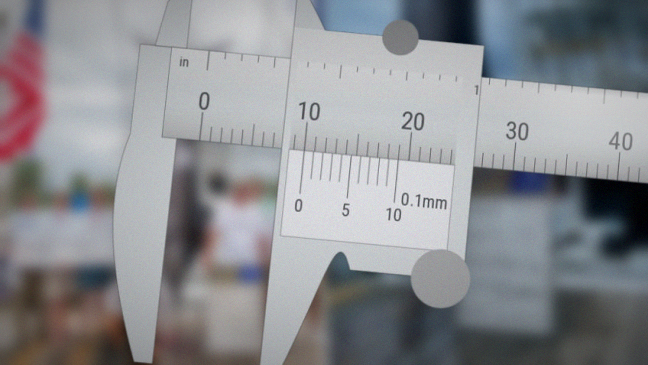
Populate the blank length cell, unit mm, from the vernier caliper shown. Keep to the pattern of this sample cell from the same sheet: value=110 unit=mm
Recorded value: value=10.0 unit=mm
